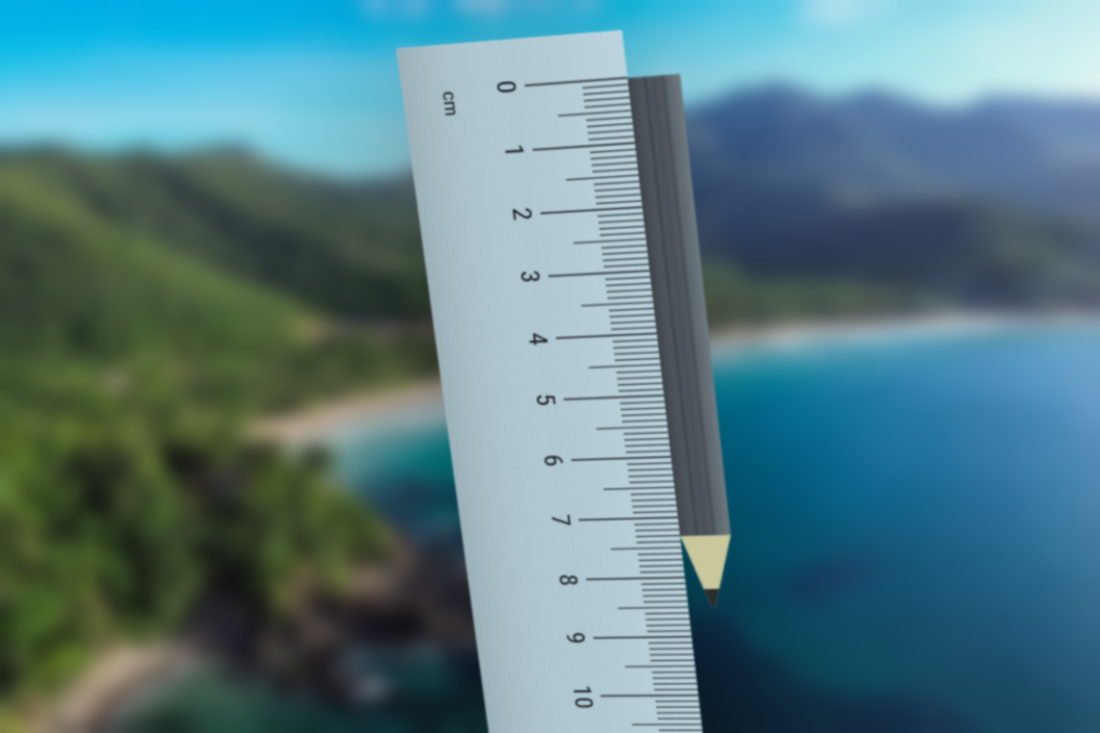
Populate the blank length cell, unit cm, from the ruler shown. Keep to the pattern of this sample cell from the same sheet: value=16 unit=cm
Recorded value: value=8.5 unit=cm
